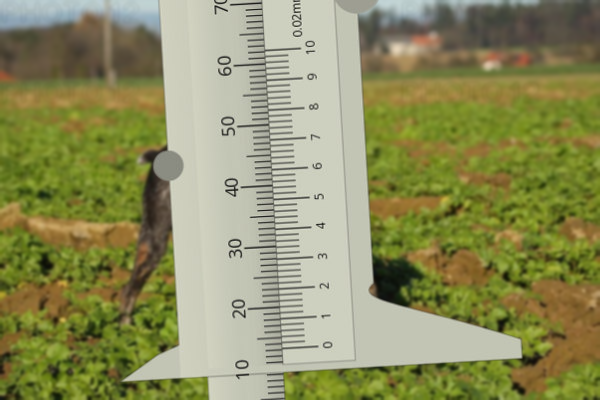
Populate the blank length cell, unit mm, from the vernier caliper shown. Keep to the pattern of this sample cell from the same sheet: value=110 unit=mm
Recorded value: value=13.2 unit=mm
